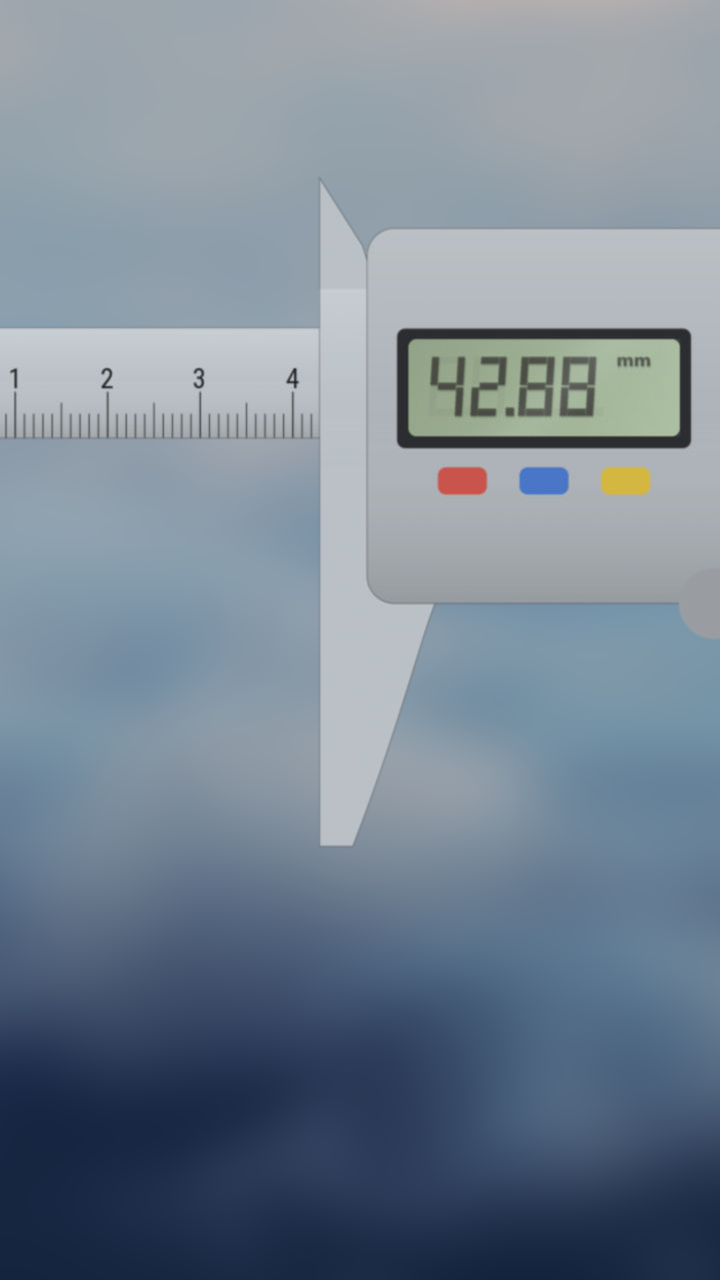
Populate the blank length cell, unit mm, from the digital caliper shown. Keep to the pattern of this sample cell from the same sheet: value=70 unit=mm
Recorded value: value=42.88 unit=mm
